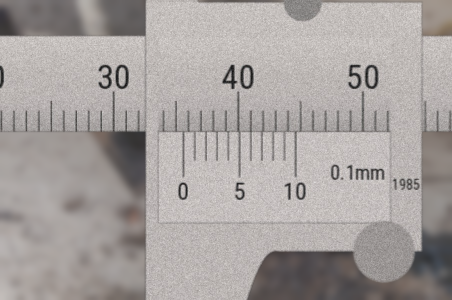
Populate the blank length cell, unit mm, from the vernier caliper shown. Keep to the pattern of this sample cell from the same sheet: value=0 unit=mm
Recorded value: value=35.6 unit=mm
